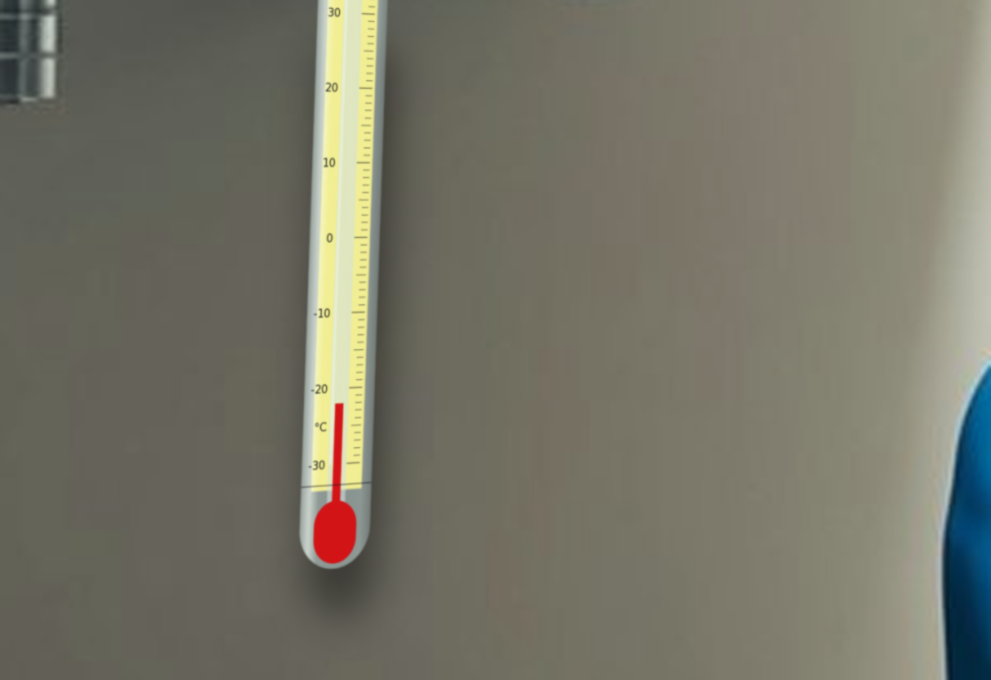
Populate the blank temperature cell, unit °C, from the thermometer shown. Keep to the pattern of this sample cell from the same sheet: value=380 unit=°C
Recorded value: value=-22 unit=°C
